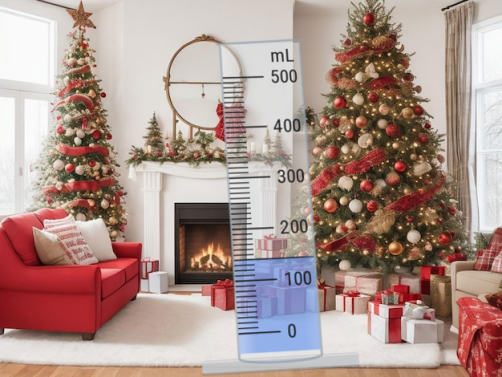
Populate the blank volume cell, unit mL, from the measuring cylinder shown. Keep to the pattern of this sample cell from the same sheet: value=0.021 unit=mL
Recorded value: value=140 unit=mL
